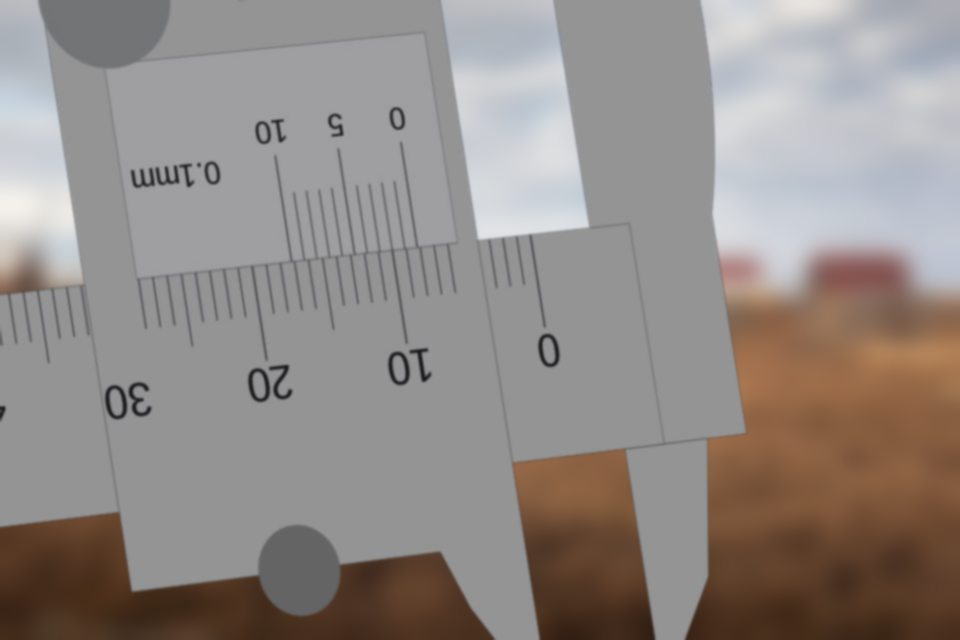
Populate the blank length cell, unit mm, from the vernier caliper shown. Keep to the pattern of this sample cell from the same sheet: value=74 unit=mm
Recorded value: value=8.2 unit=mm
